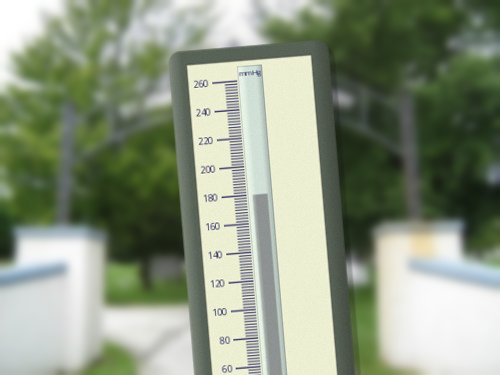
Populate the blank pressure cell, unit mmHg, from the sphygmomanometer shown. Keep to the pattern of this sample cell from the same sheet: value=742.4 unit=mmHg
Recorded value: value=180 unit=mmHg
